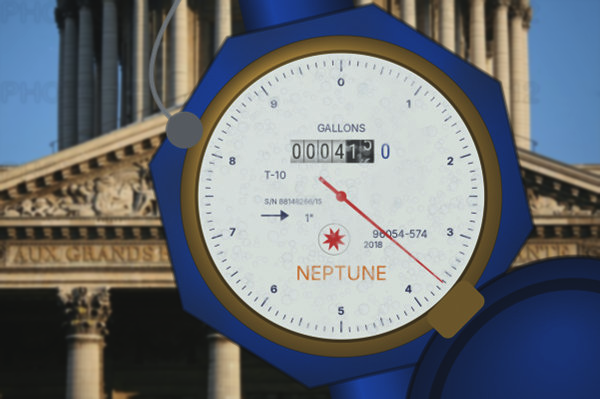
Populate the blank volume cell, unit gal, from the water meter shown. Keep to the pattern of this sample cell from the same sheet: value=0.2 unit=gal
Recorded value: value=4153.6 unit=gal
